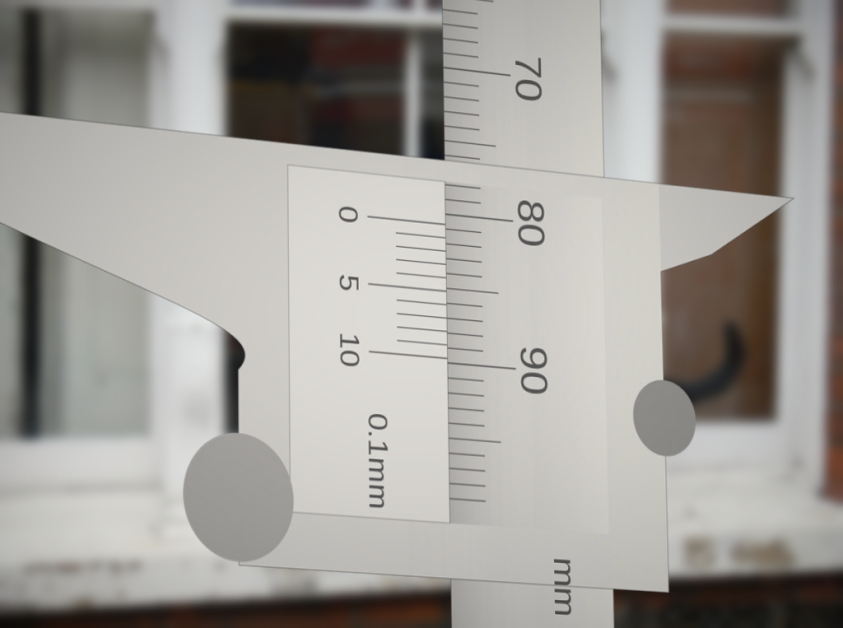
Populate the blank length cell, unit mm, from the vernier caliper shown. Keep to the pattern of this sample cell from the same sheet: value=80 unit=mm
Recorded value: value=80.7 unit=mm
